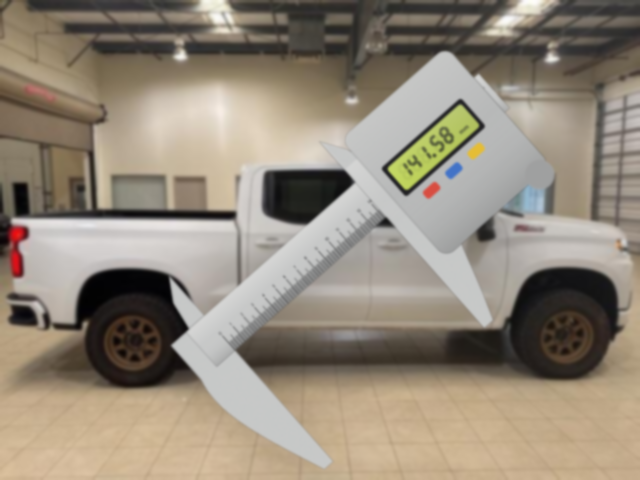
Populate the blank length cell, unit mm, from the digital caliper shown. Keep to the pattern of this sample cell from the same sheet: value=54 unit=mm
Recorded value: value=141.58 unit=mm
